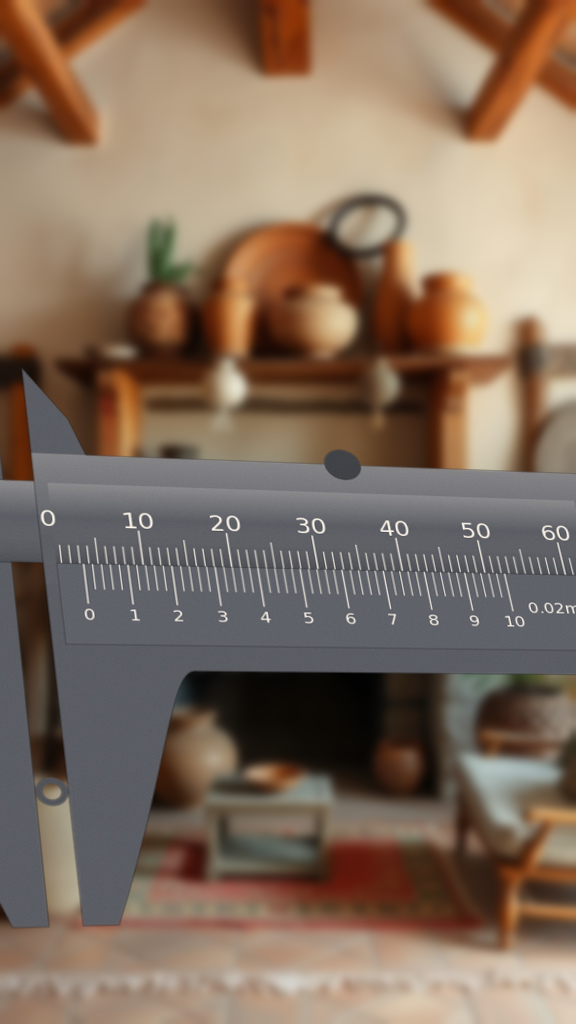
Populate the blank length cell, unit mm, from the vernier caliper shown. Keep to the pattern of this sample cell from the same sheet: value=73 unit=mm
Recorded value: value=3.4 unit=mm
